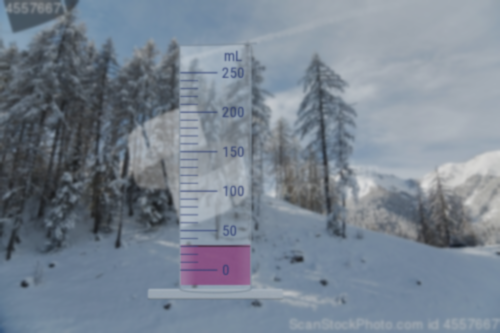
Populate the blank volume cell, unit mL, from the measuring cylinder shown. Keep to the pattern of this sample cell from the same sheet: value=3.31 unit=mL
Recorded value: value=30 unit=mL
